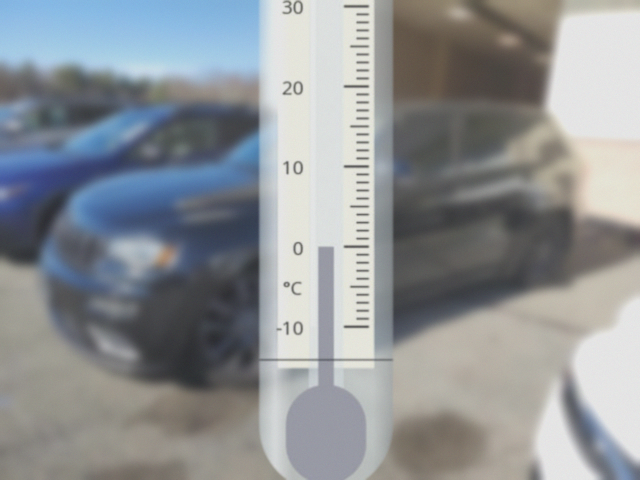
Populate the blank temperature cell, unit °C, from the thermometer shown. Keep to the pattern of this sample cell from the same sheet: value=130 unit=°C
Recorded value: value=0 unit=°C
